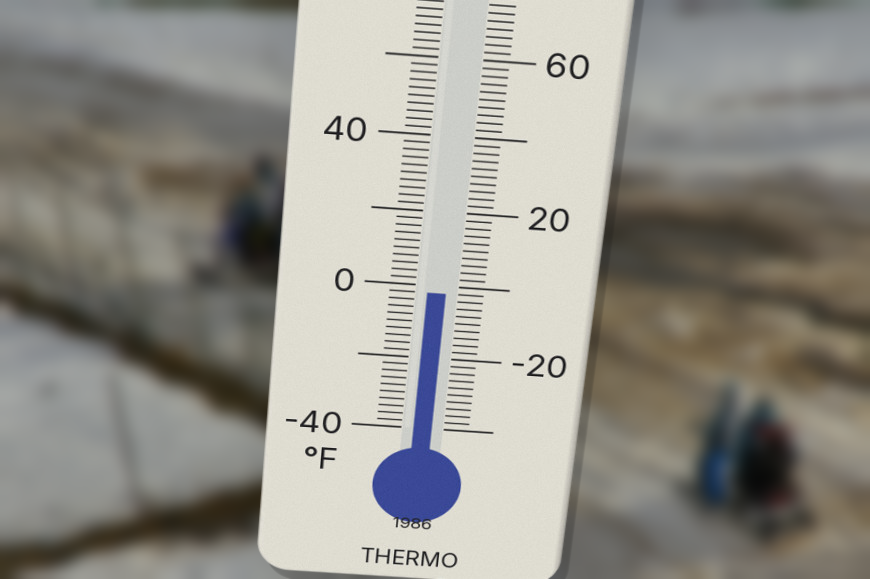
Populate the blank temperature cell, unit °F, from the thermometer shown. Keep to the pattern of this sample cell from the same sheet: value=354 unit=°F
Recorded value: value=-2 unit=°F
